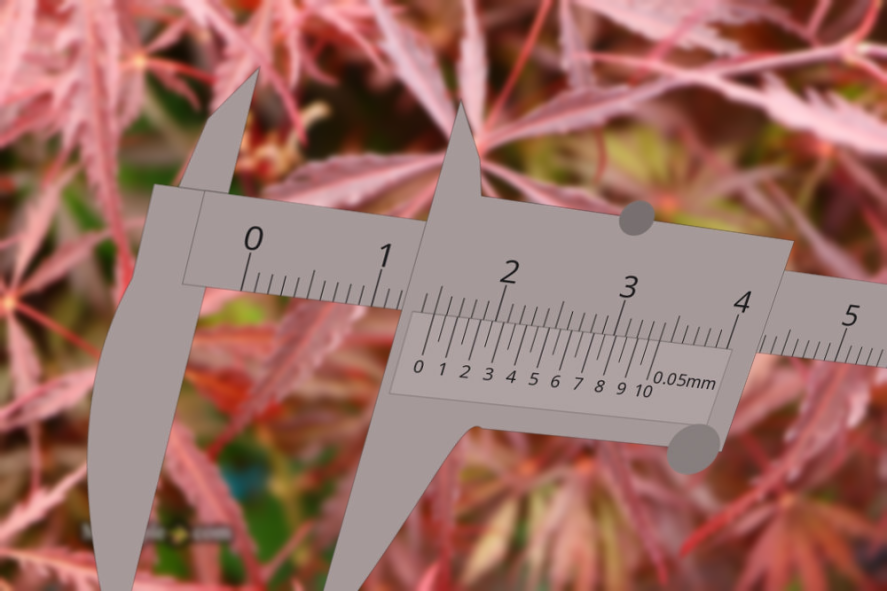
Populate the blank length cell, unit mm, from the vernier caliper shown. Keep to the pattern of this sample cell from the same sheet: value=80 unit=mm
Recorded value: value=15.0 unit=mm
